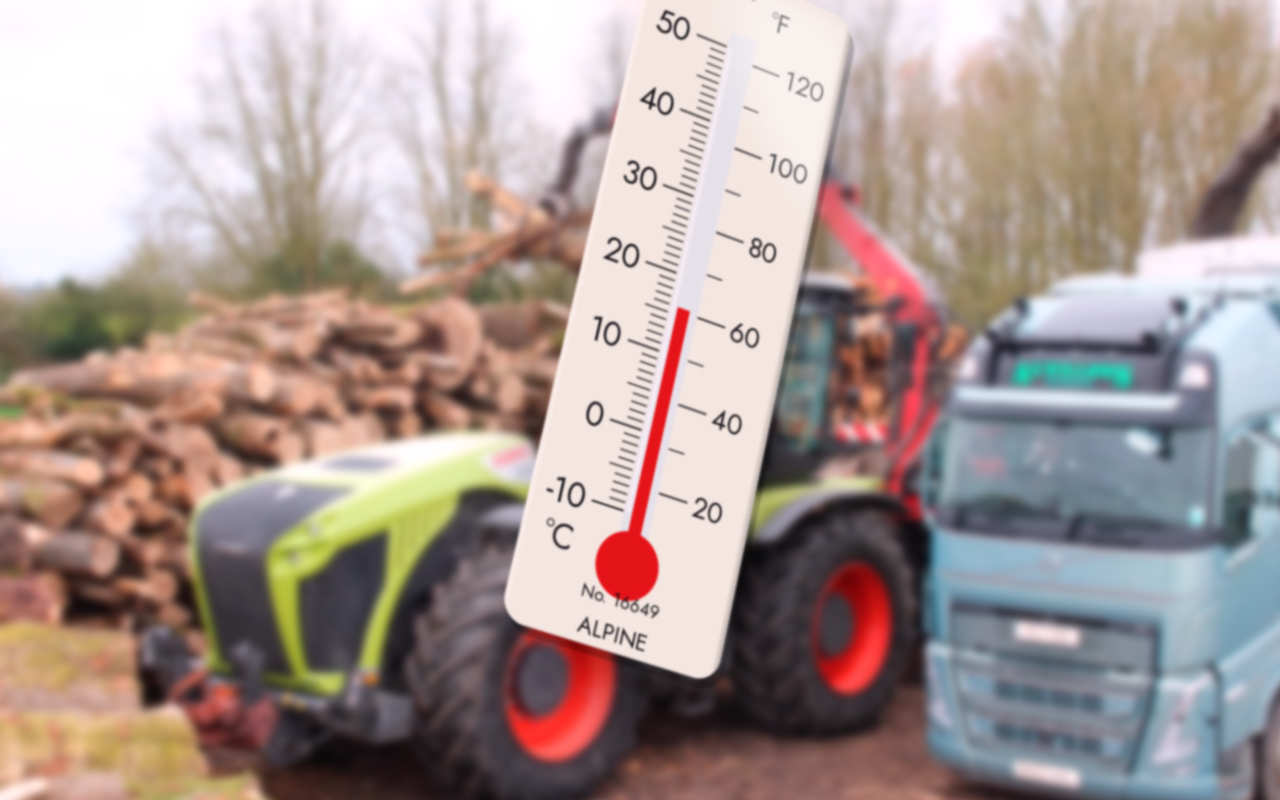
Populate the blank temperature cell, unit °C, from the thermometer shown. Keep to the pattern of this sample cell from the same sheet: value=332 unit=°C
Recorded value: value=16 unit=°C
